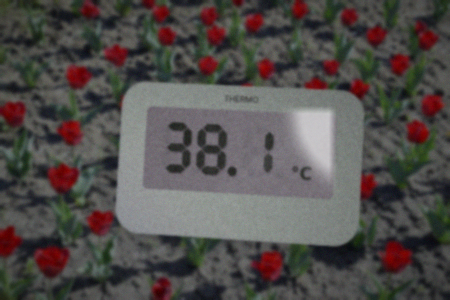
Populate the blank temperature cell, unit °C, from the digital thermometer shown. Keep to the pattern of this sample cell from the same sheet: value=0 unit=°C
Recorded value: value=38.1 unit=°C
